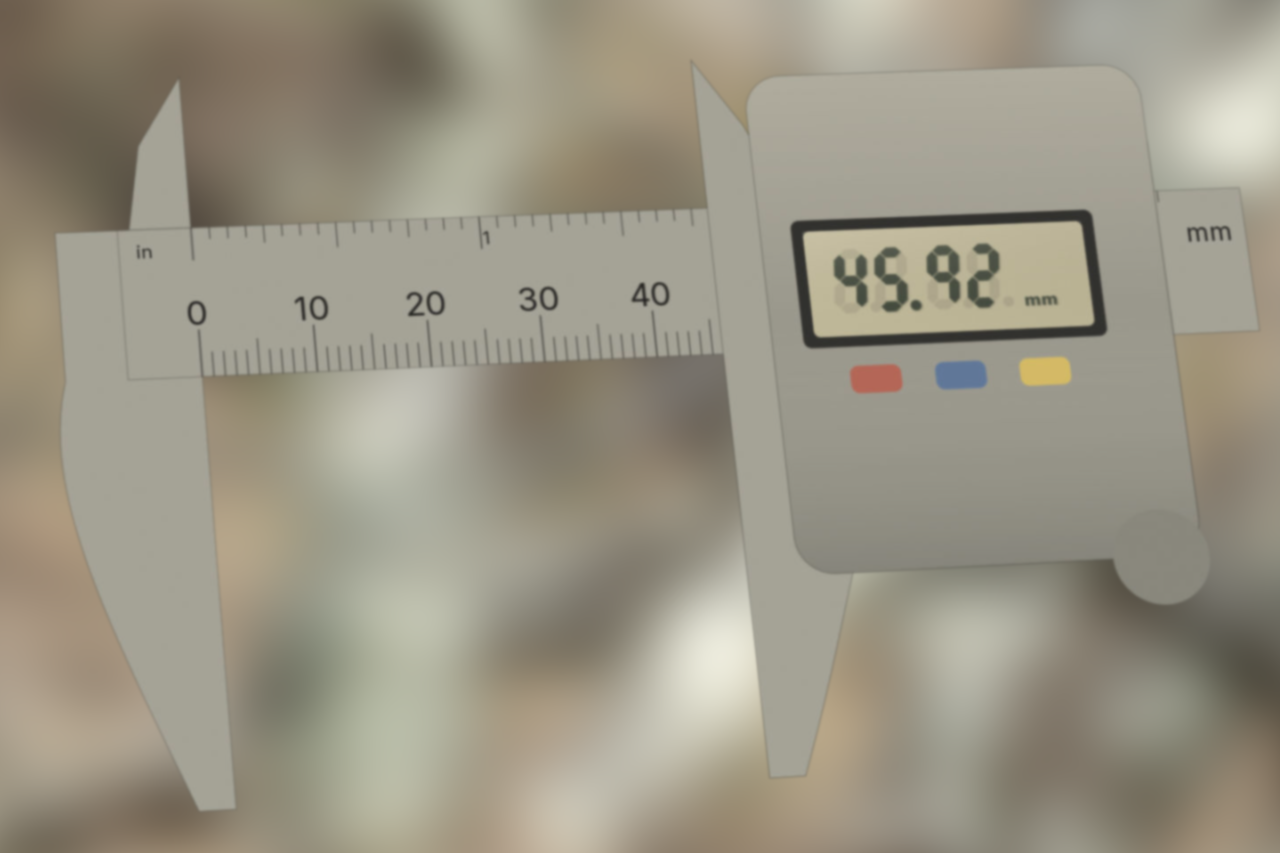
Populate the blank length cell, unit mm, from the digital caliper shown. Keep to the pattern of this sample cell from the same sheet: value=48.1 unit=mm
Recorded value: value=45.92 unit=mm
